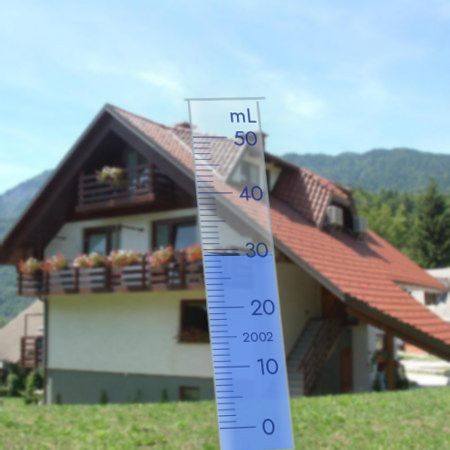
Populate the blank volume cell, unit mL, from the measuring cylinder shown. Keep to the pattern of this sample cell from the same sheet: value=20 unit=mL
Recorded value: value=29 unit=mL
